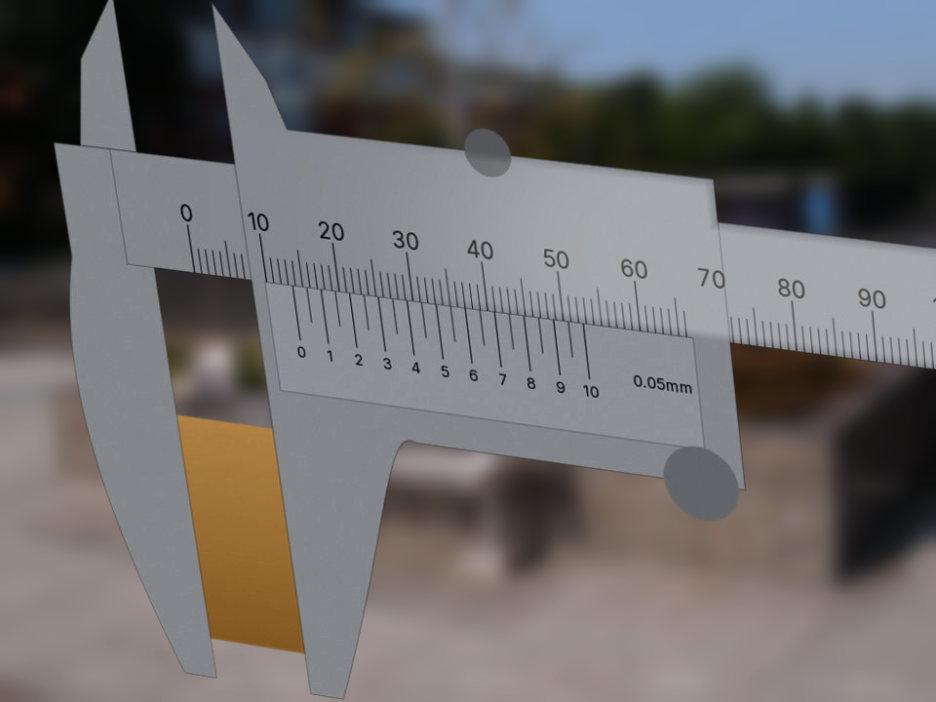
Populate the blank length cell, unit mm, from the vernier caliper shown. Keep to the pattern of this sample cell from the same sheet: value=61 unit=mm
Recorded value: value=13.6 unit=mm
